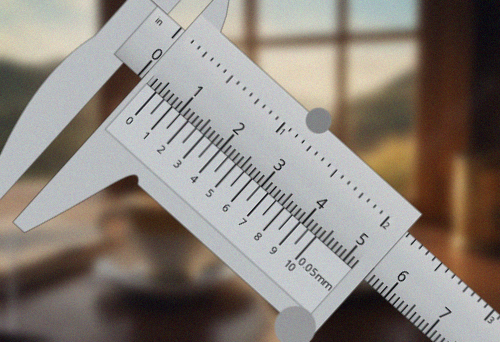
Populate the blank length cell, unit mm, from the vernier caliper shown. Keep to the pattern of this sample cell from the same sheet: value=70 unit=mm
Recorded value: value=4.4 unit=mm
